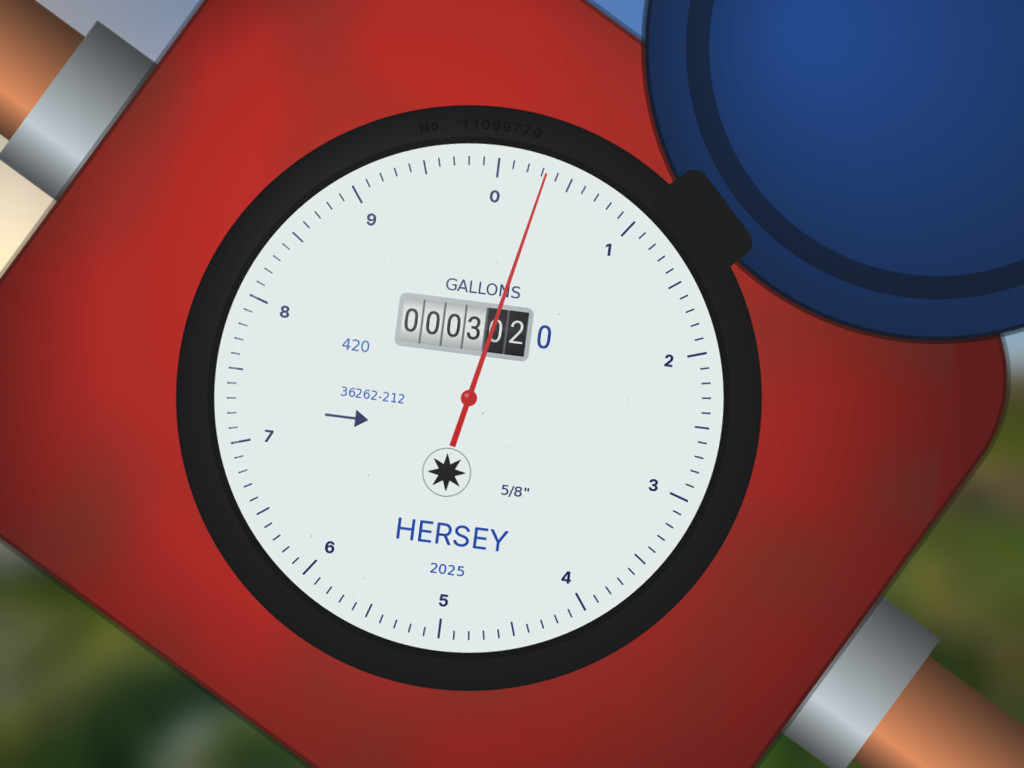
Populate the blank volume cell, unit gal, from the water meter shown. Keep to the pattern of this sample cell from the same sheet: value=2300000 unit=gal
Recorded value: value=3020.3 unit=gal
